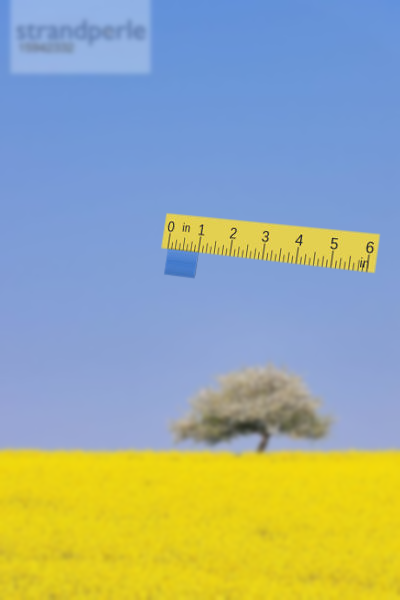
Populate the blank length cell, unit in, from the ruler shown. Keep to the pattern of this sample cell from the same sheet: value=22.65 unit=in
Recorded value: value=1 unit=in
